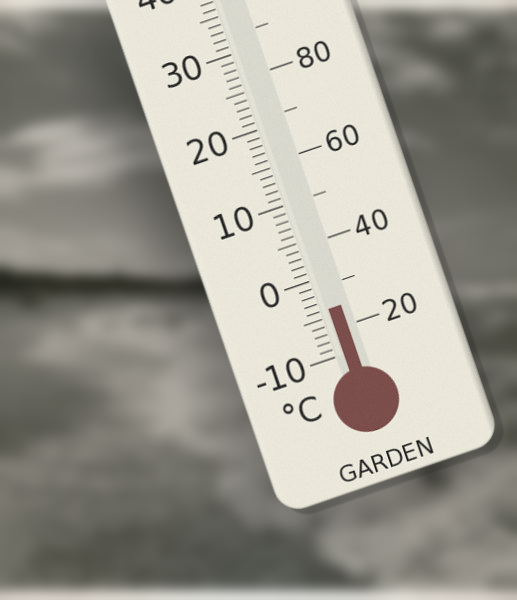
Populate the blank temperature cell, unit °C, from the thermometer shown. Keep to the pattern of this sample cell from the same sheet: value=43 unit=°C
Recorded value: value=-4 unit=°C
